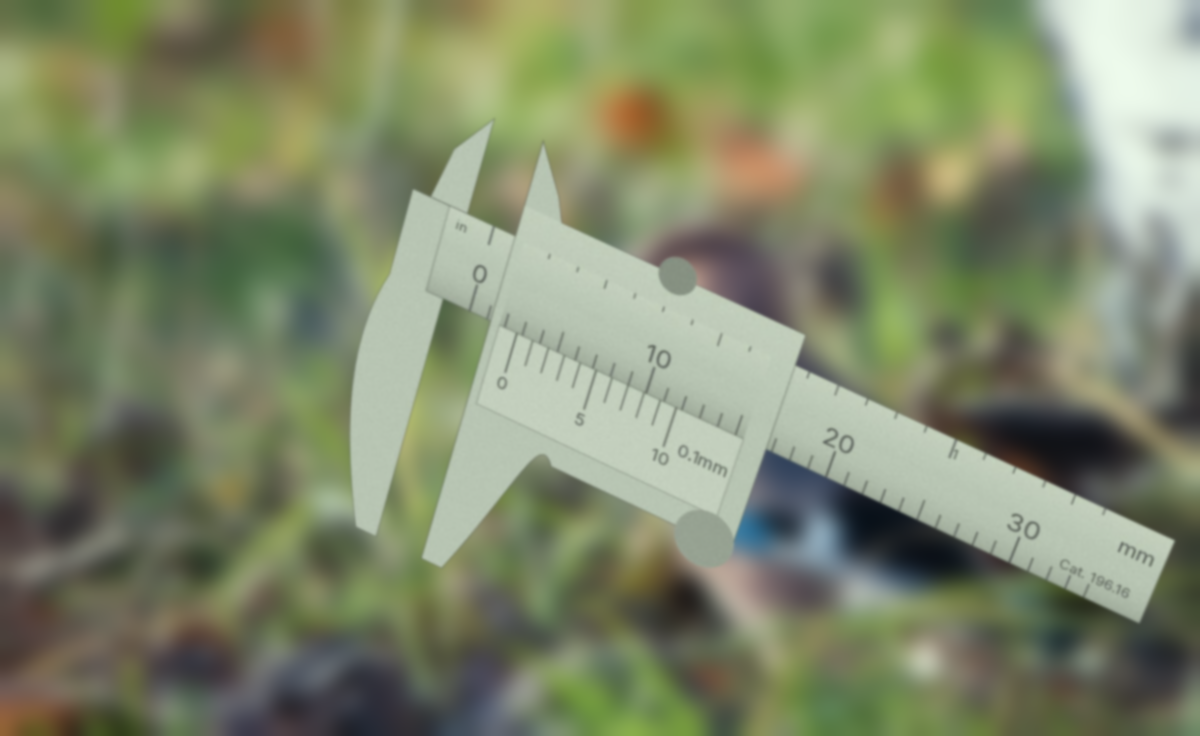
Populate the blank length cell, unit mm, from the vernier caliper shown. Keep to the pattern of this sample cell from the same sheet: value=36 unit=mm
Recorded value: value=2.7 unit=mm
